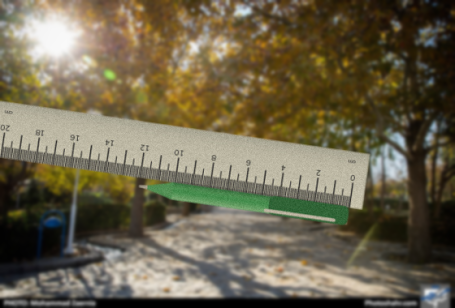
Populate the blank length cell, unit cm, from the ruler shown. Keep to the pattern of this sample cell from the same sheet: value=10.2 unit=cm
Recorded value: value=12 unit=cm
